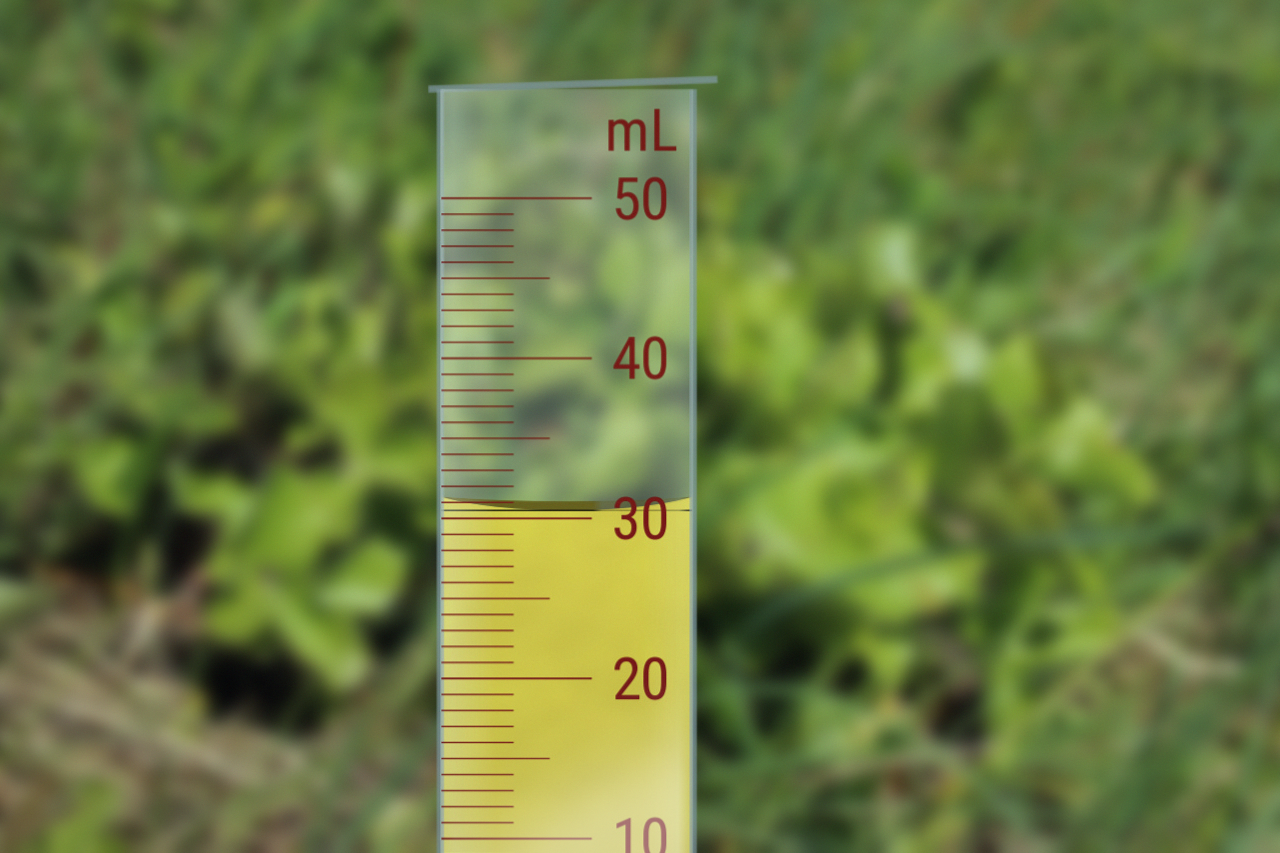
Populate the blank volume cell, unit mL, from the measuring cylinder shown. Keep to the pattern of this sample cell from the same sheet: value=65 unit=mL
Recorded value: value=30.5 unit=mL
